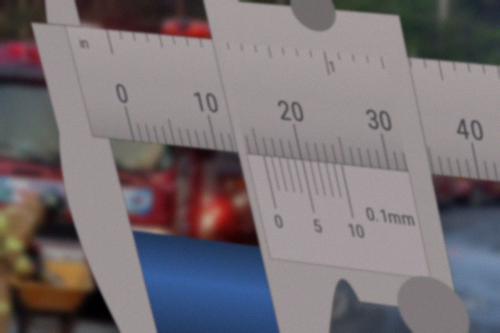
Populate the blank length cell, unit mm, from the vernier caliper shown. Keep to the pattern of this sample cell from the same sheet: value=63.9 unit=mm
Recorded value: value=15.6 unit=mm
